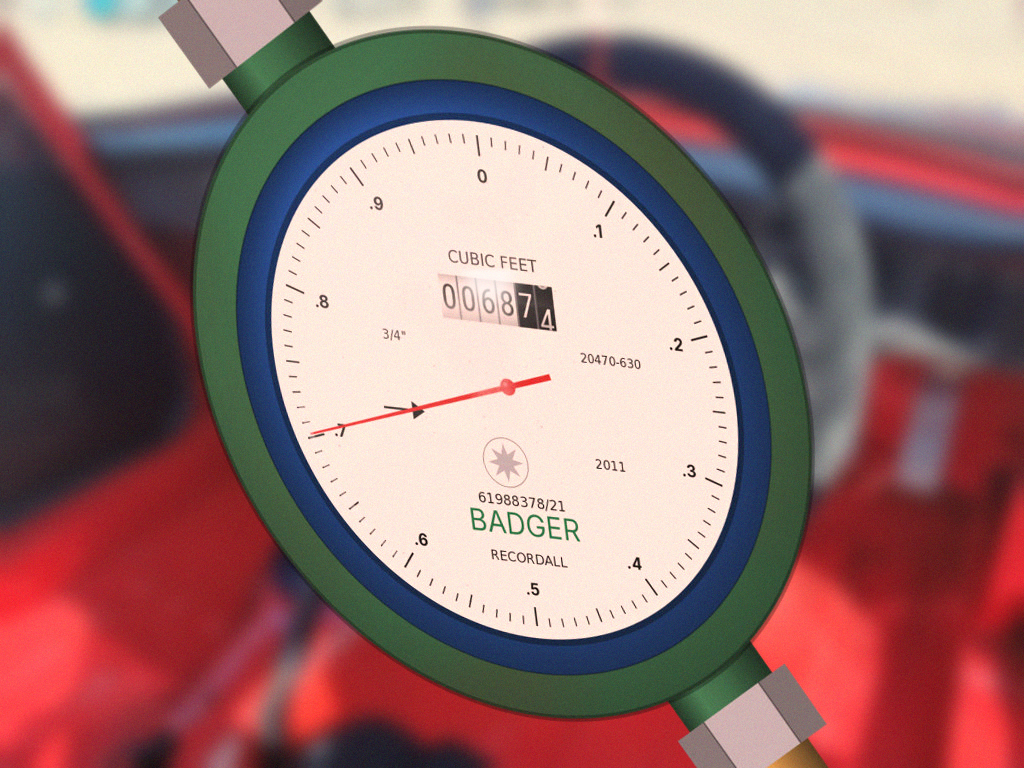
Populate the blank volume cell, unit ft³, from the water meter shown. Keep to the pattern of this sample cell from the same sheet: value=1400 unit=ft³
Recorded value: value=6873.70 unit=ft³
